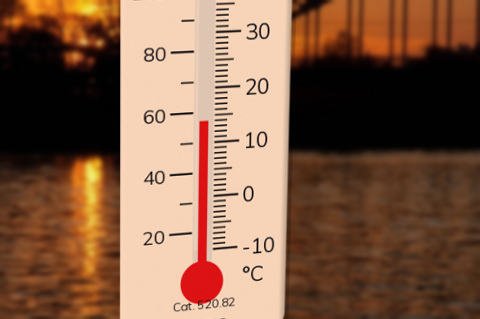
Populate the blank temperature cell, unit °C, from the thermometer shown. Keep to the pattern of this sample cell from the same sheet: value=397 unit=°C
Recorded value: value=14 unit=°C
